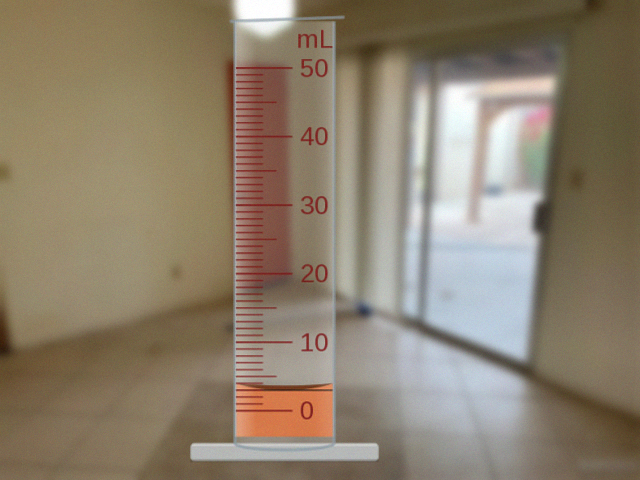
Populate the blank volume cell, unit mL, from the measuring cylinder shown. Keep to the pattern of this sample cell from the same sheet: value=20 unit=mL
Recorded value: value=3 unit=mL
